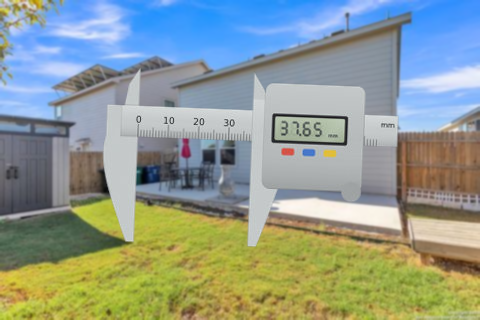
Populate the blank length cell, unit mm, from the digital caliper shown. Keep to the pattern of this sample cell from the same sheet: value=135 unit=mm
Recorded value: value=37.65 unit=mm
